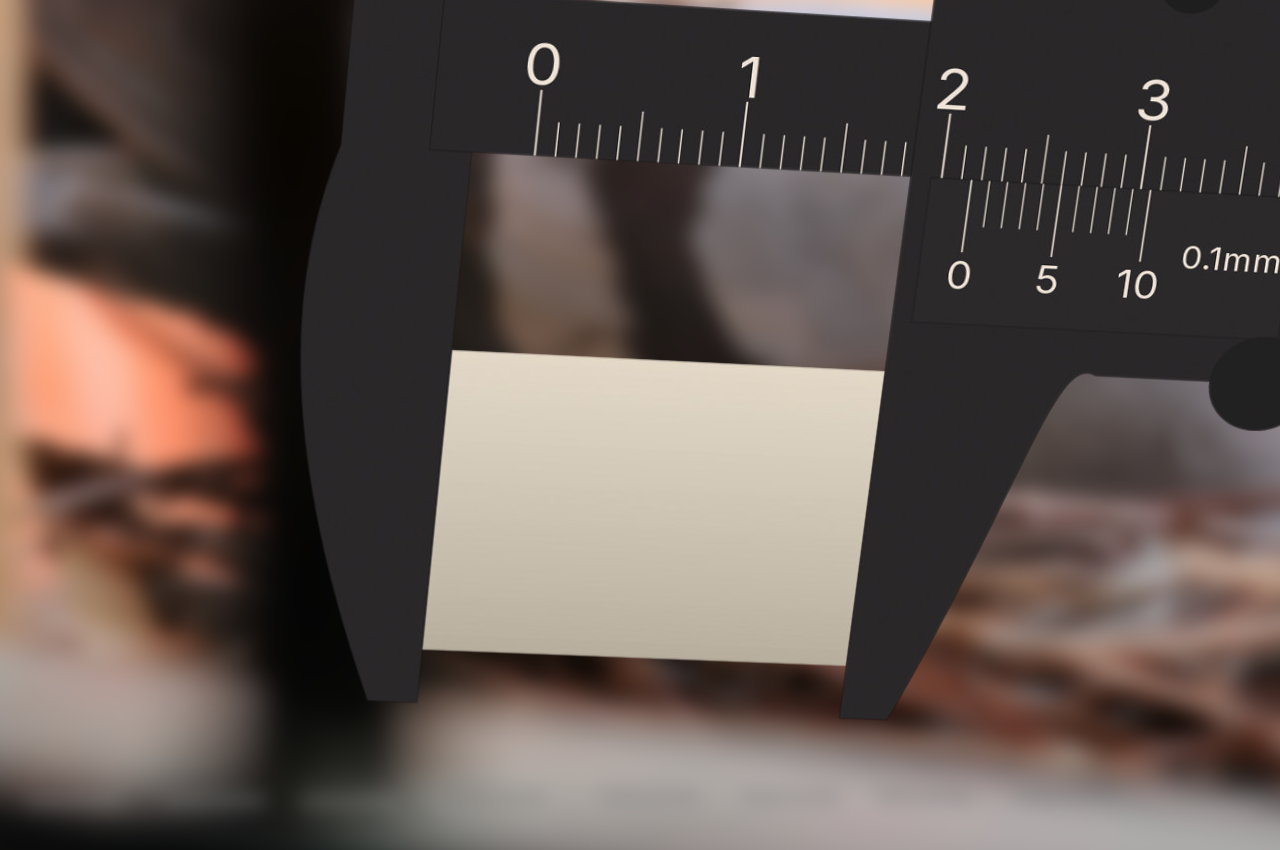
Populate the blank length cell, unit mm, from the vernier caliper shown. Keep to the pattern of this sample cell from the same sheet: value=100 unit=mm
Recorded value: value=21.5 unit=mm
